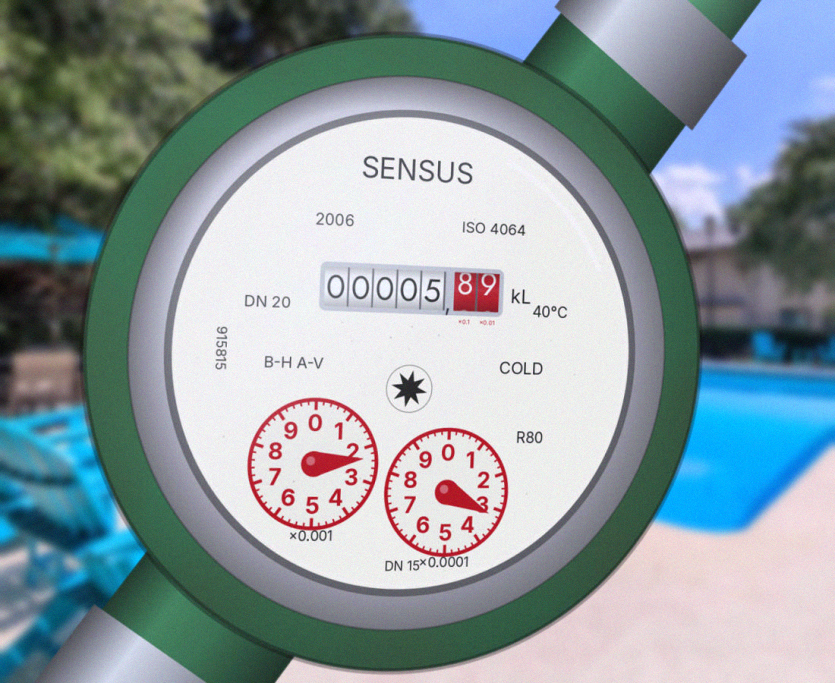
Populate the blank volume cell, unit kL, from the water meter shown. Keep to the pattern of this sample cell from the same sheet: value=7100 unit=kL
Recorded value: value=5.8923 unit=kL
